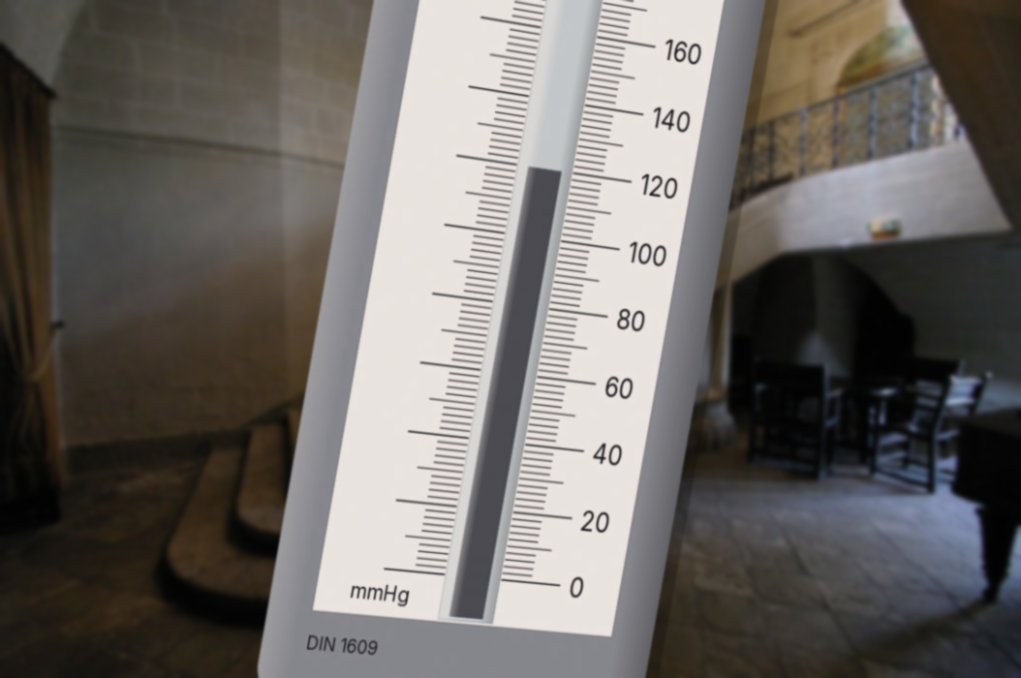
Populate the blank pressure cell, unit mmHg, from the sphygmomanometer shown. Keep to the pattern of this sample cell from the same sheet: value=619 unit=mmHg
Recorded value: value=120 unit=mmHg
